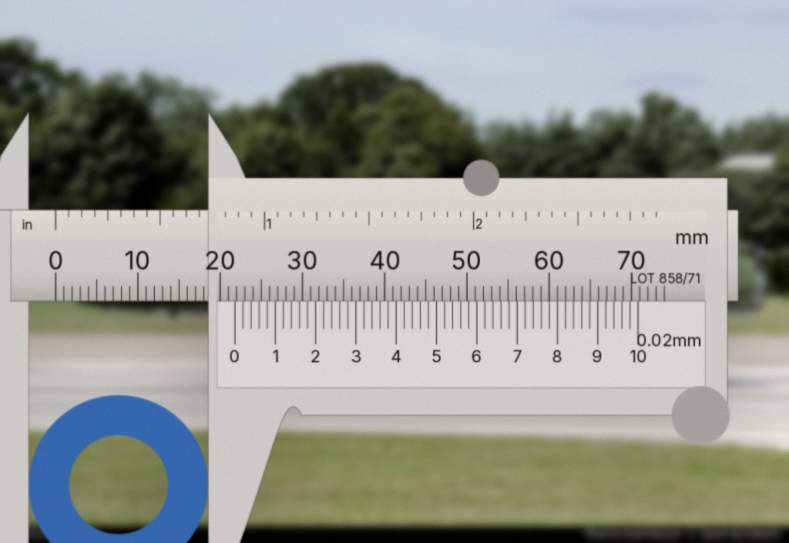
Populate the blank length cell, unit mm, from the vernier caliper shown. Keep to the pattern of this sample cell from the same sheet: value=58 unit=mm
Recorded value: value=21.8 unit=mm
